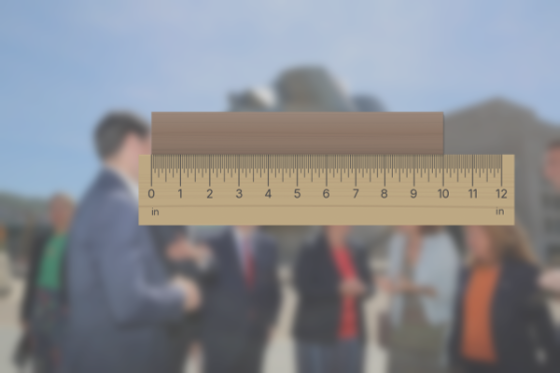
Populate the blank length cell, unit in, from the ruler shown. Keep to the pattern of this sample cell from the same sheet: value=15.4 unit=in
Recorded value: value=10 unit=in
